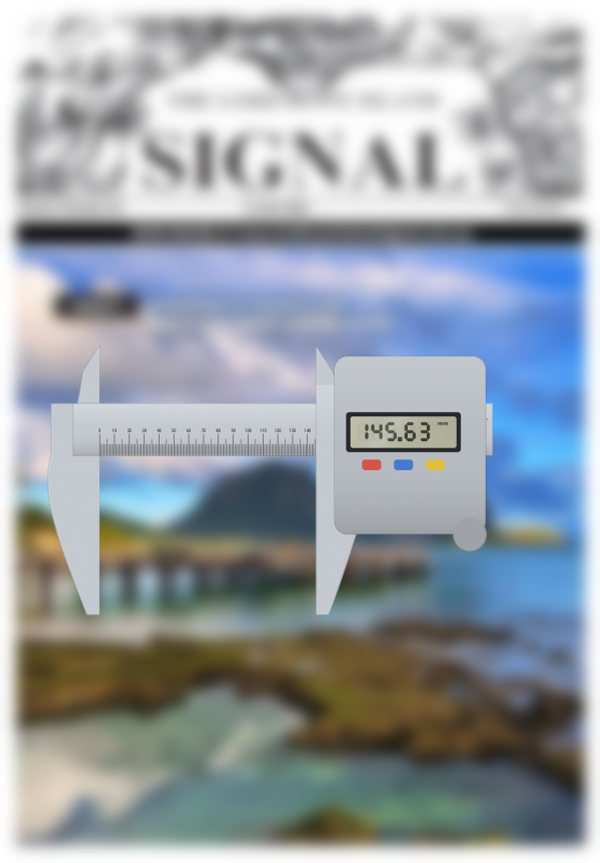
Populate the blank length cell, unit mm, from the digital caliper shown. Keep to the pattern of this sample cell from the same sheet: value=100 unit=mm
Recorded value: value=145.63 unit=mm
